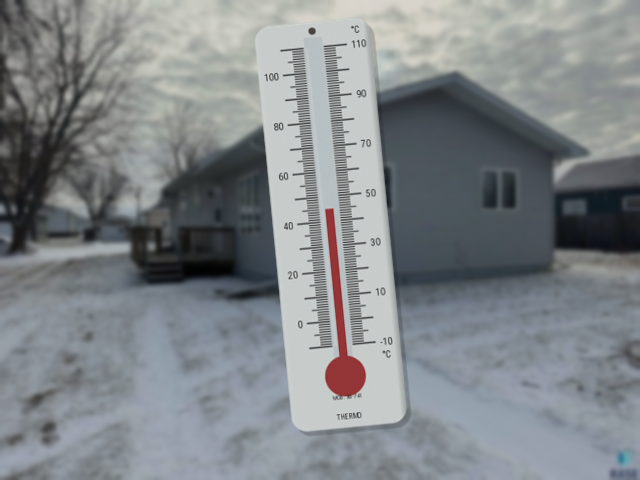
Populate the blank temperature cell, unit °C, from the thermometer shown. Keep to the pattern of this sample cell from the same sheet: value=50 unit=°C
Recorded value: value=45 unit=°C
